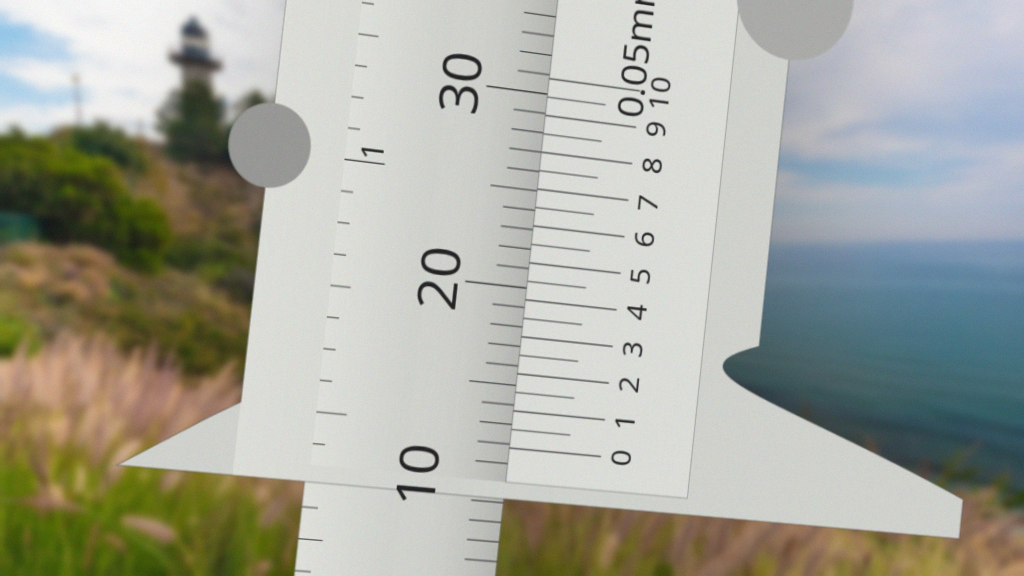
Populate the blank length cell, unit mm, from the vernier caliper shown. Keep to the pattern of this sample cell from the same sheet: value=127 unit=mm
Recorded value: value=11.8 unit=mm
